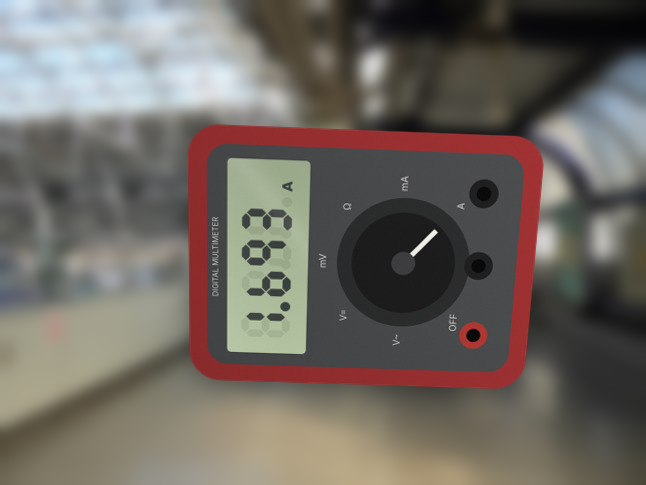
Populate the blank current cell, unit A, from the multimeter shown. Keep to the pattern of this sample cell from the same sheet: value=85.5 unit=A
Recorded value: value=1.693 unit=A
